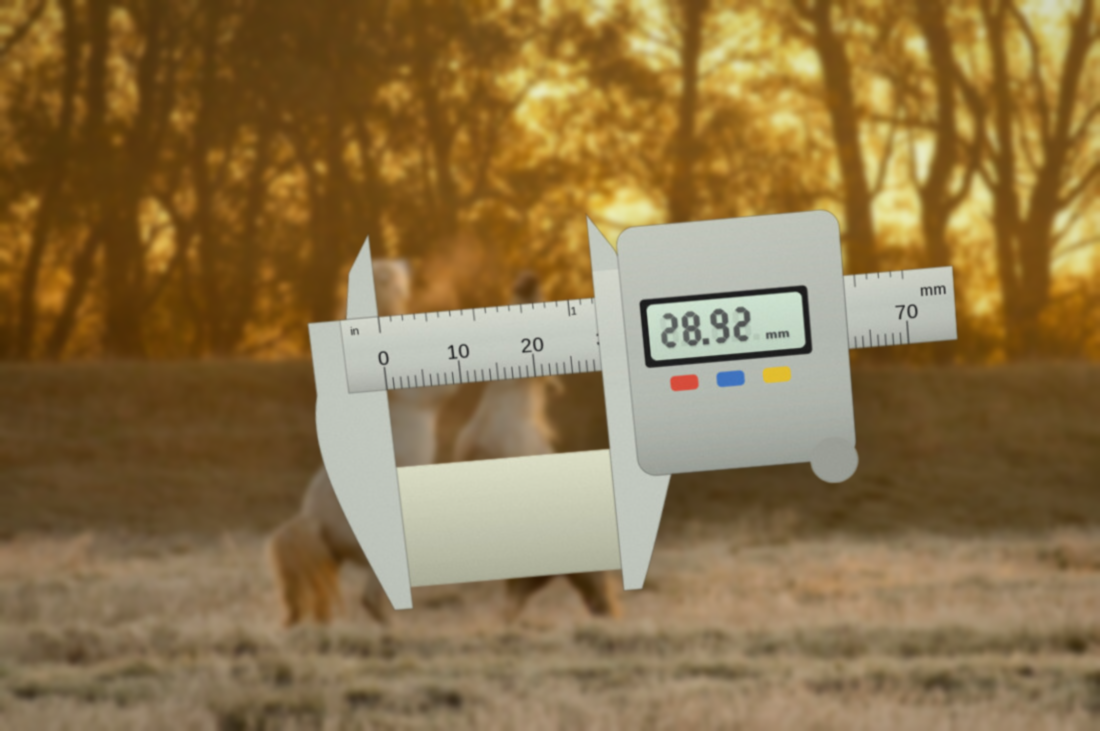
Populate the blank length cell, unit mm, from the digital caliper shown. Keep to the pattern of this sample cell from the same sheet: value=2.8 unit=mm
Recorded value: value=28.92 unit=mm
